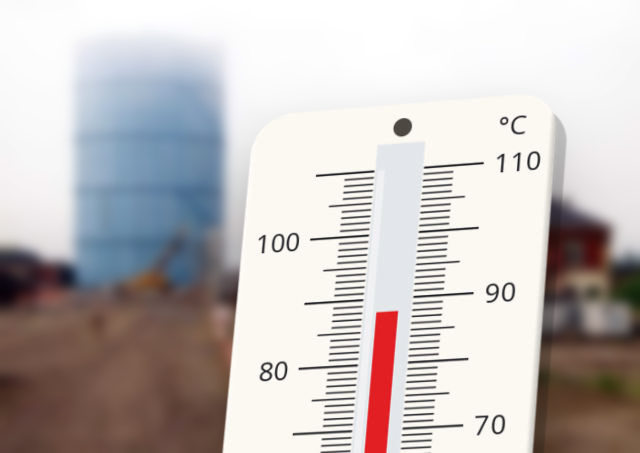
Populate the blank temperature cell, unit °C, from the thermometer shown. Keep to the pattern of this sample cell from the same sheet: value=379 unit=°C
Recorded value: value=88 unit=°C
